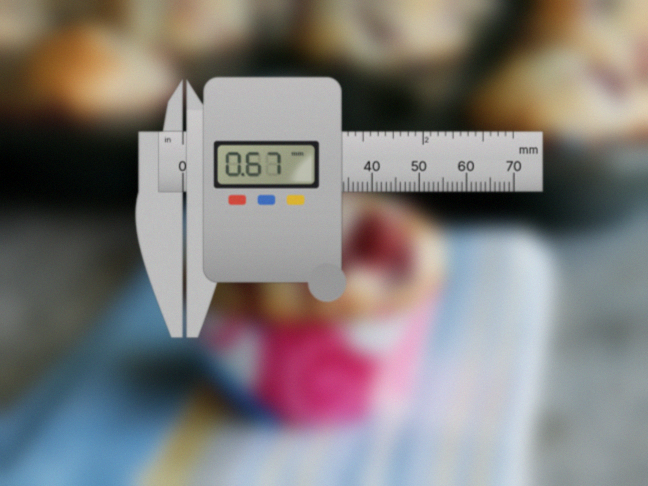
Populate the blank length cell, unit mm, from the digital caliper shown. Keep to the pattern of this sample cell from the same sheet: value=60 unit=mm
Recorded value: value=0.67 unit=mm
